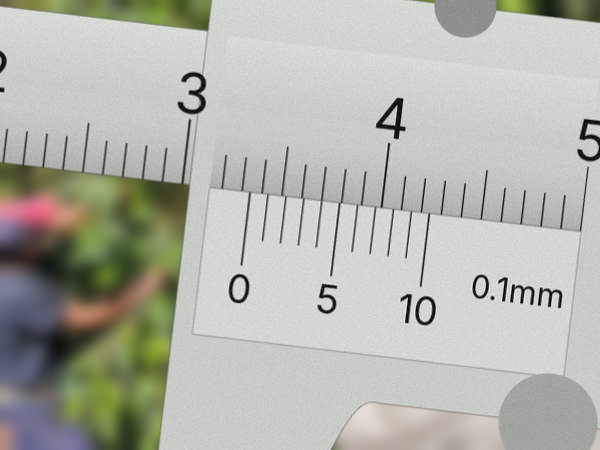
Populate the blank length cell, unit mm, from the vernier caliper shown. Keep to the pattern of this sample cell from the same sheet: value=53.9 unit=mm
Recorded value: value=33.4 unit=mm
